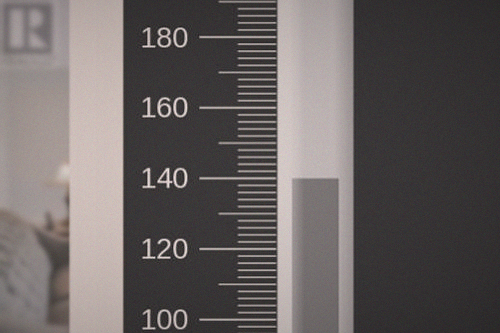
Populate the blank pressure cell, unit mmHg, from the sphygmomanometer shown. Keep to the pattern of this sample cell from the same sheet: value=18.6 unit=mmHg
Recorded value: value=140 unit=mmHg
